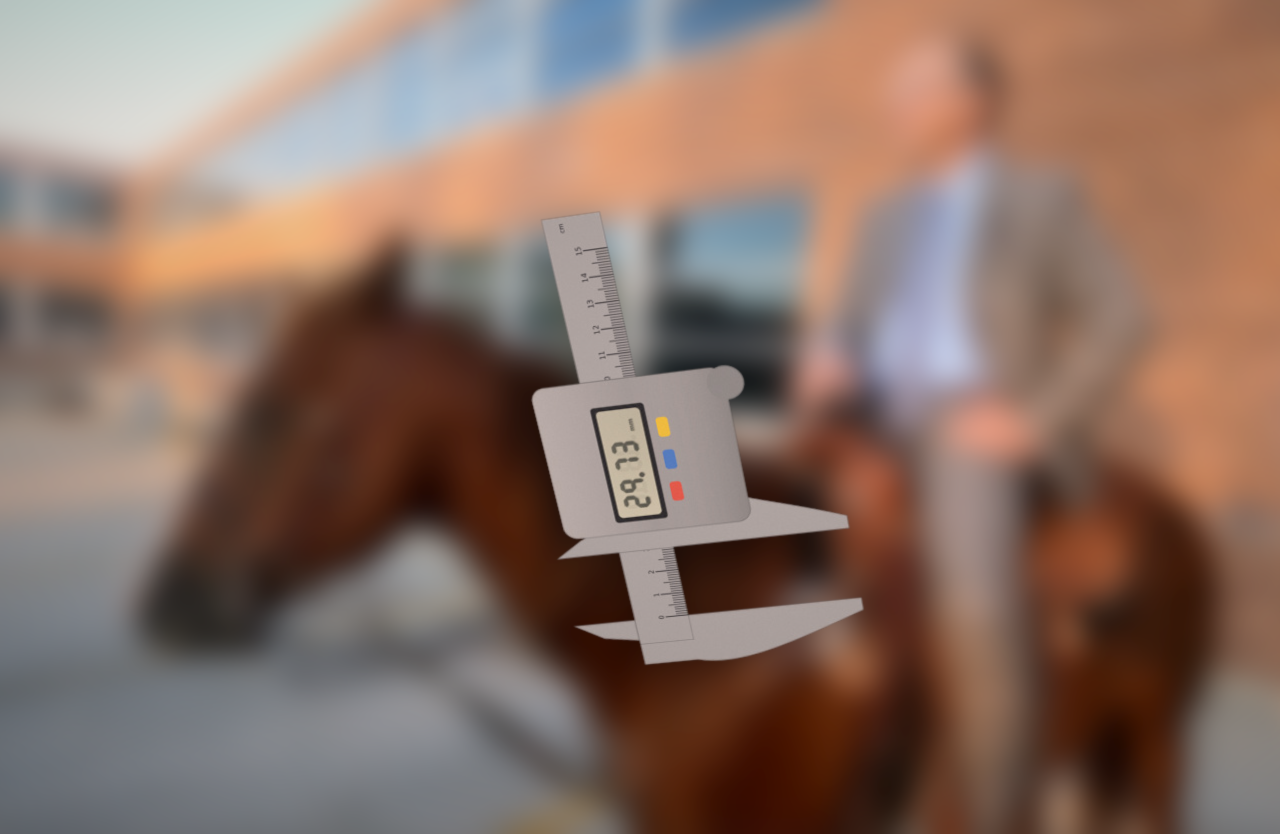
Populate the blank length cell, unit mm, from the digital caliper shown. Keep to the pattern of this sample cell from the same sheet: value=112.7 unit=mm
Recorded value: value=29.73 unit=mm
